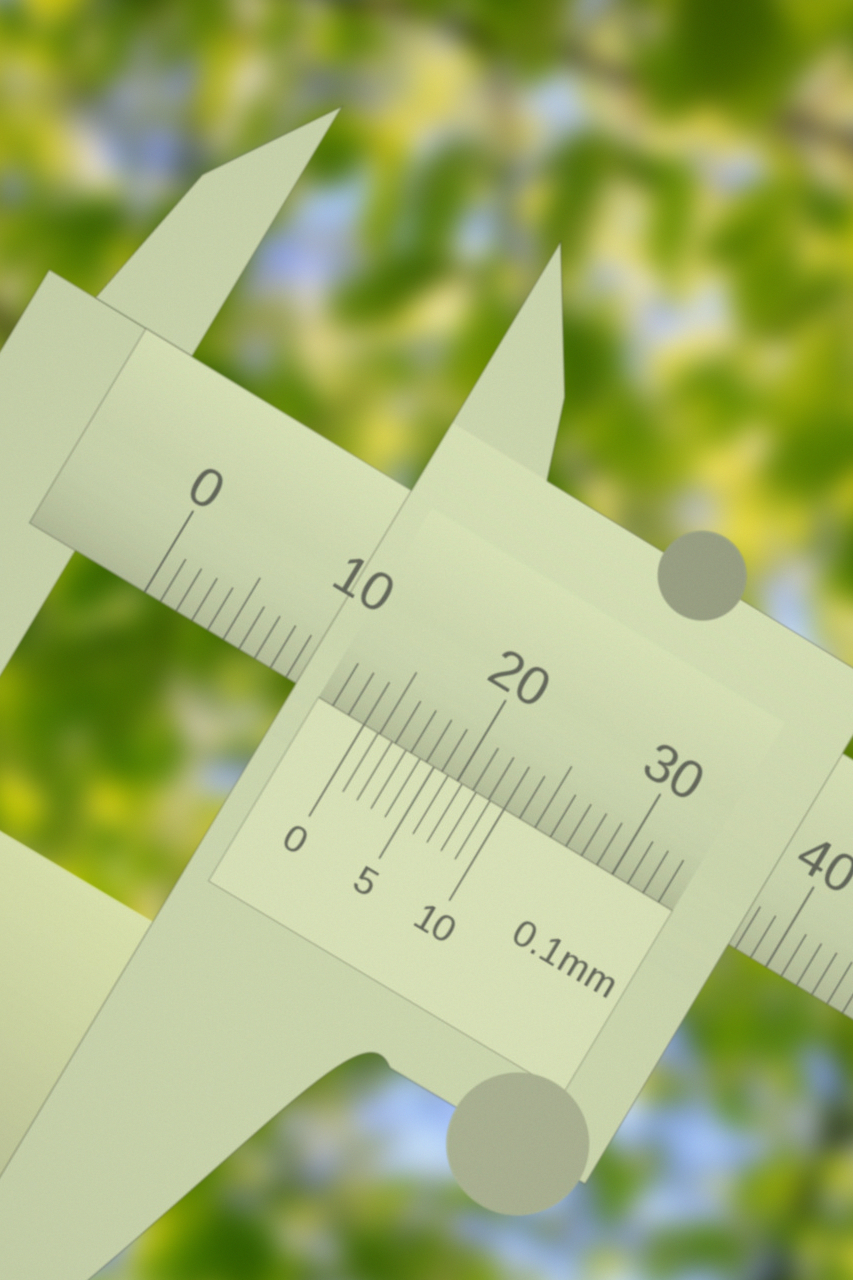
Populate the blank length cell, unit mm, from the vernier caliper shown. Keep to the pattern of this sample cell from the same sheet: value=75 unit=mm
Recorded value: value=14.0 unit=mm
